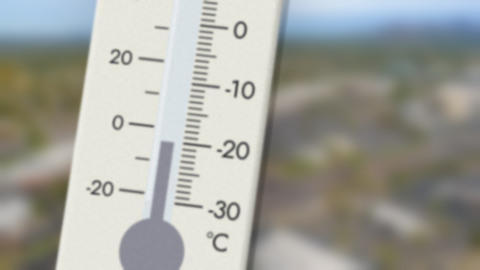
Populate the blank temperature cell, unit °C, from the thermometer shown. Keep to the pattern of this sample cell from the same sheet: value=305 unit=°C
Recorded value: value=-20 unit=°C
